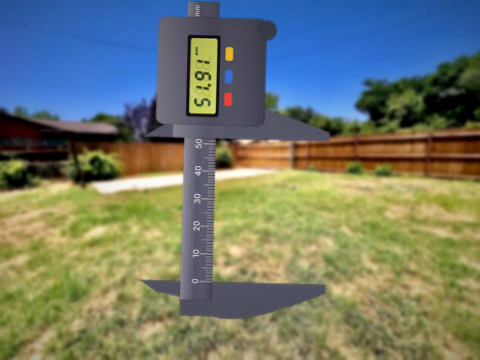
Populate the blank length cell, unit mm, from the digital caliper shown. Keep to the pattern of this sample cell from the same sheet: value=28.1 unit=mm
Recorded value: value=51.91 unit=mm
